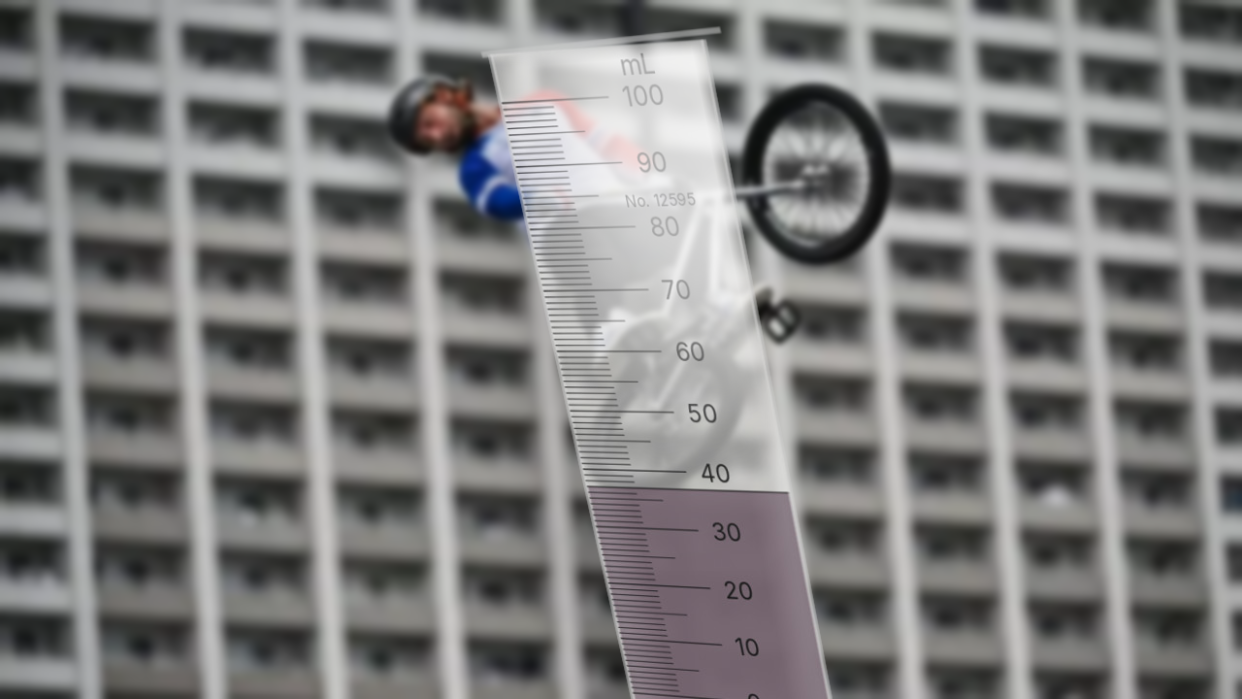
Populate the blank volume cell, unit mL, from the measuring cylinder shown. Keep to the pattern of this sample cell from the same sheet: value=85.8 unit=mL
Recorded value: value=37 unit=mL
